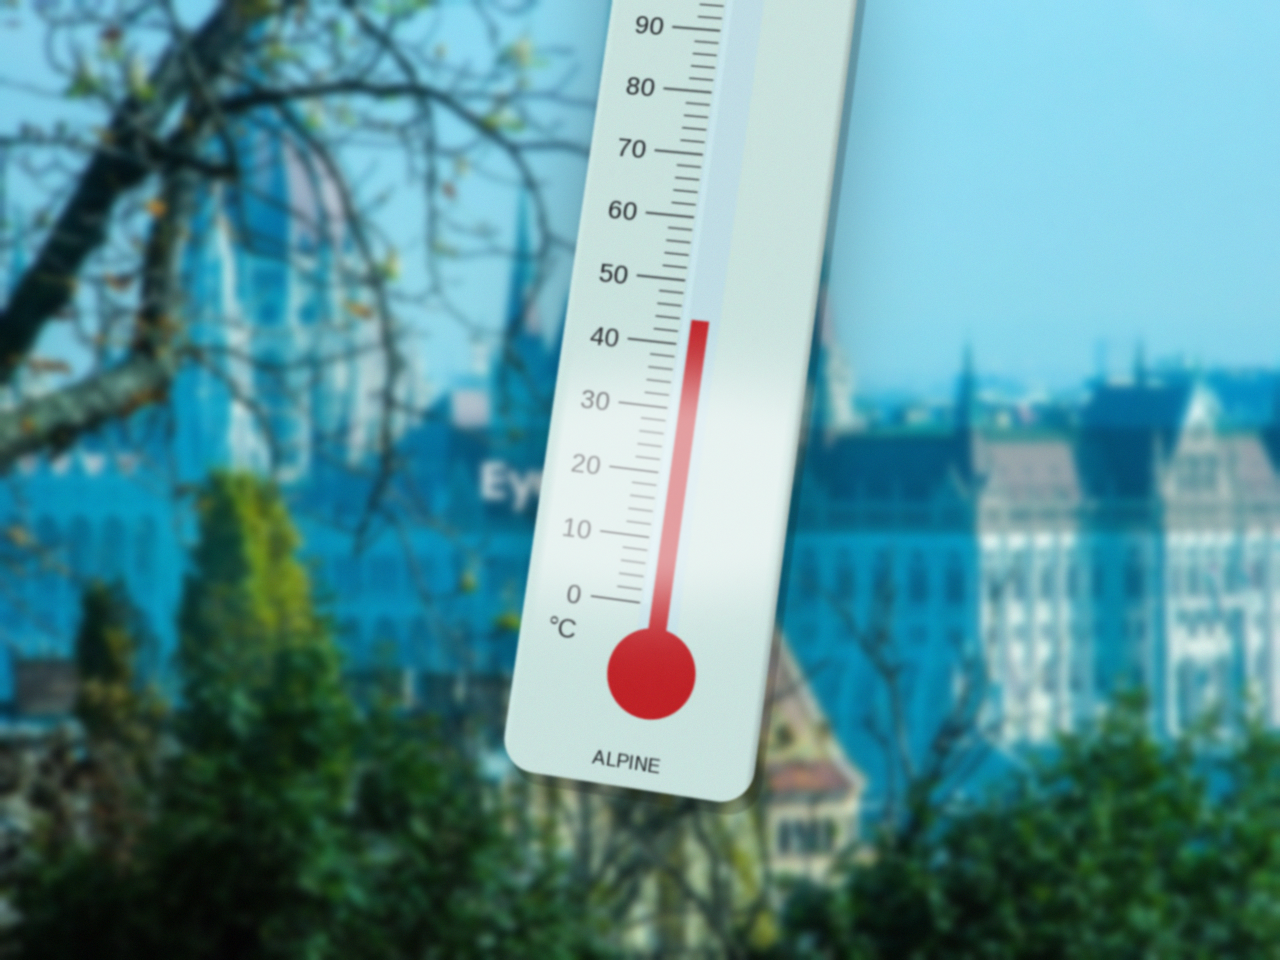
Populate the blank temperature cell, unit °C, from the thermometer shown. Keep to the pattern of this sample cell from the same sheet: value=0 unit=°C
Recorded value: value=44 unit=°C
